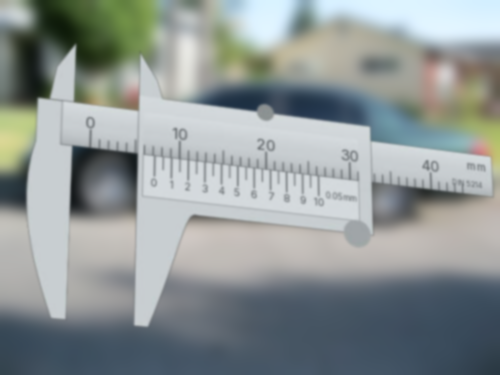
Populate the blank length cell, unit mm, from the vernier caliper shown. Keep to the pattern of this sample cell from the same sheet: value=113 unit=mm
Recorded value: value=7.2 unit=mm
